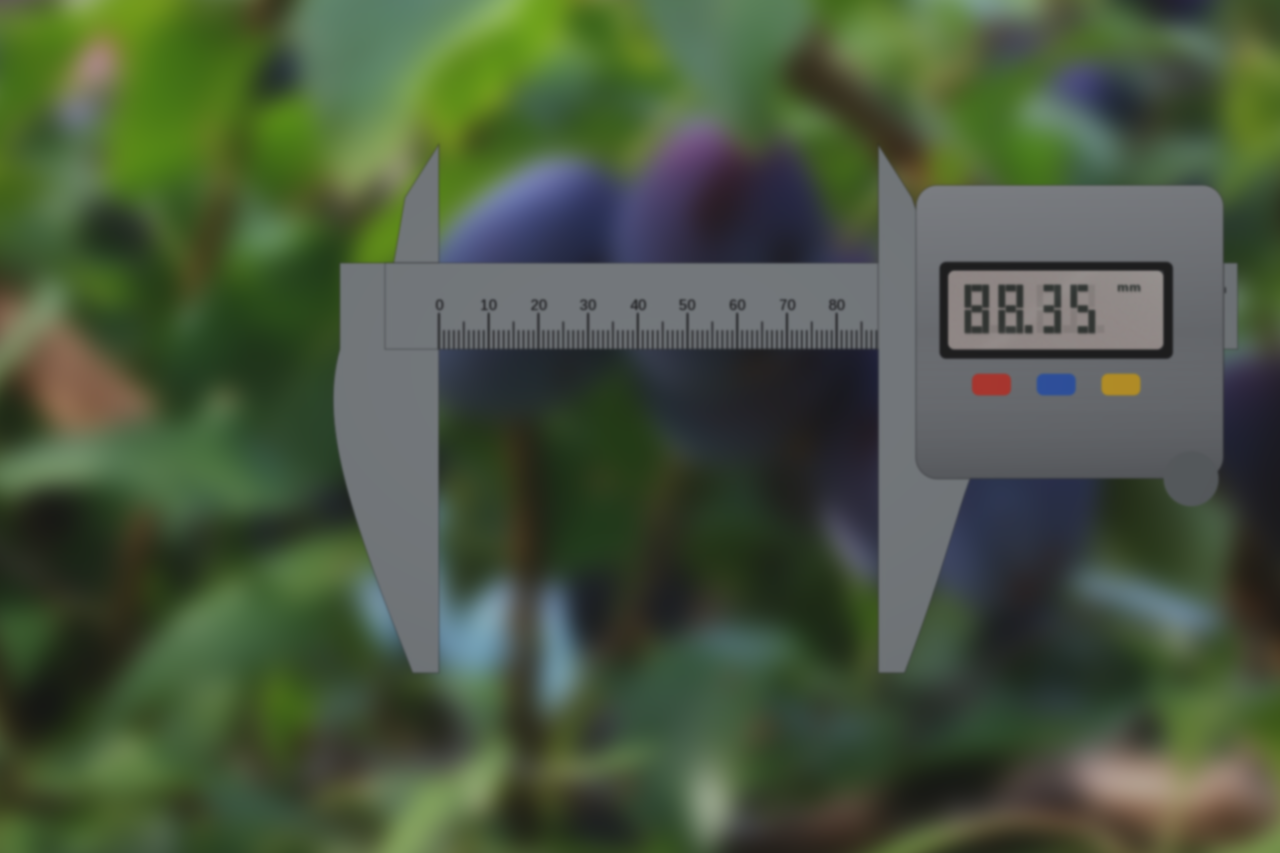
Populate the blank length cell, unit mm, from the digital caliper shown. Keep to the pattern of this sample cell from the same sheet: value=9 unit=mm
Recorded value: value=88.35 unit=mm
